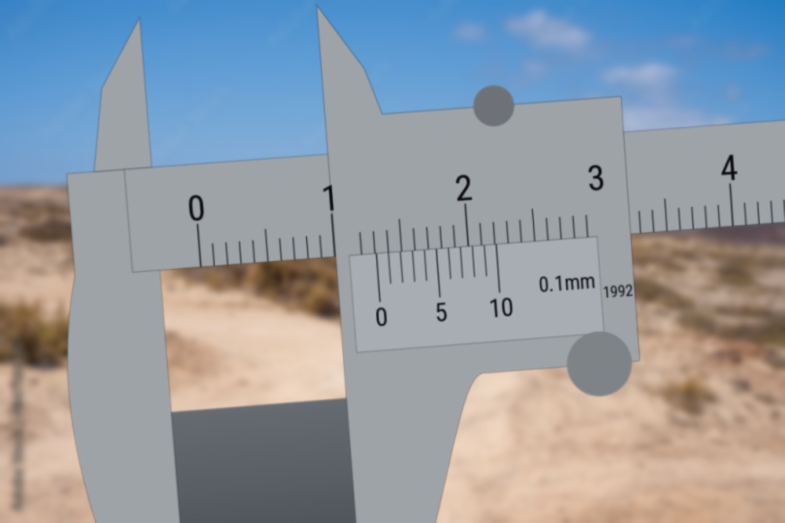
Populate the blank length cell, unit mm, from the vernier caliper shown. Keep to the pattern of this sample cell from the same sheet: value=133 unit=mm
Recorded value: value=13.1 unit=mm
